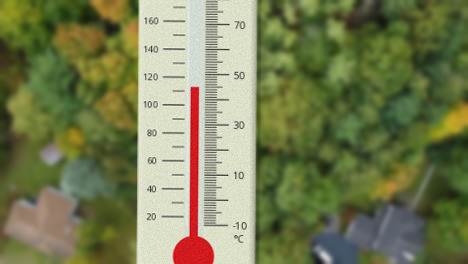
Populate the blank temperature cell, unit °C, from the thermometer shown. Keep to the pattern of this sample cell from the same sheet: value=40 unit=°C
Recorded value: value=45 unit=°C
